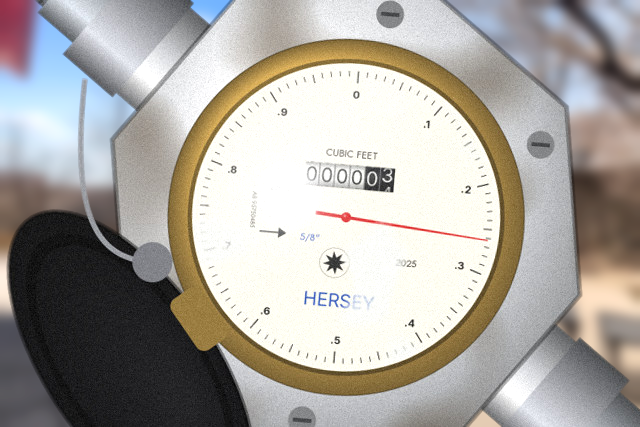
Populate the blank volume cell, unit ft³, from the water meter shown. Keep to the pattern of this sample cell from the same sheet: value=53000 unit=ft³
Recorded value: value=3.26 unit=ft³
